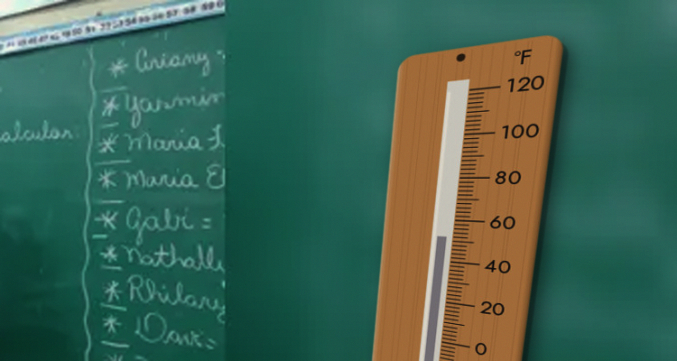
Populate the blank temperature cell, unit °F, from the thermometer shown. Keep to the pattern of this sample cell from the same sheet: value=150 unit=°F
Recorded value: value=52 unit=°F
